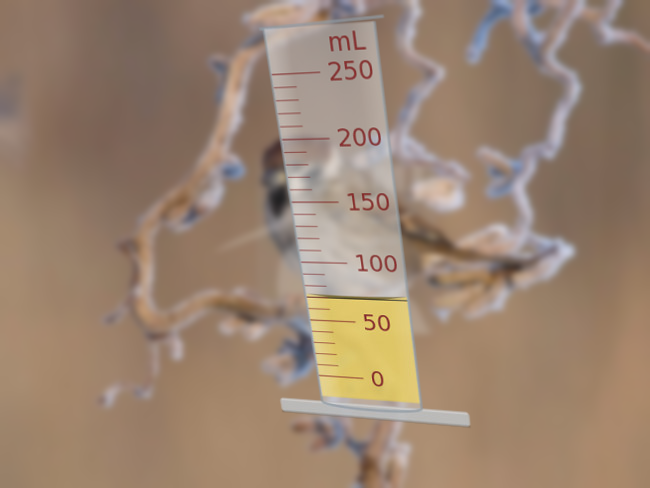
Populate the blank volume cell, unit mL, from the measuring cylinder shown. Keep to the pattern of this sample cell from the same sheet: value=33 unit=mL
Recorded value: value=70 unit=mL
